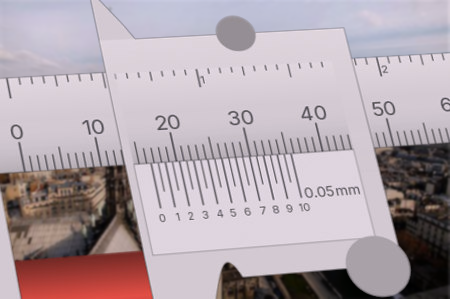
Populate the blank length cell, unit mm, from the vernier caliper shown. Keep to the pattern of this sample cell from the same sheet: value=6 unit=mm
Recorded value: value=16.6 unit=mm
